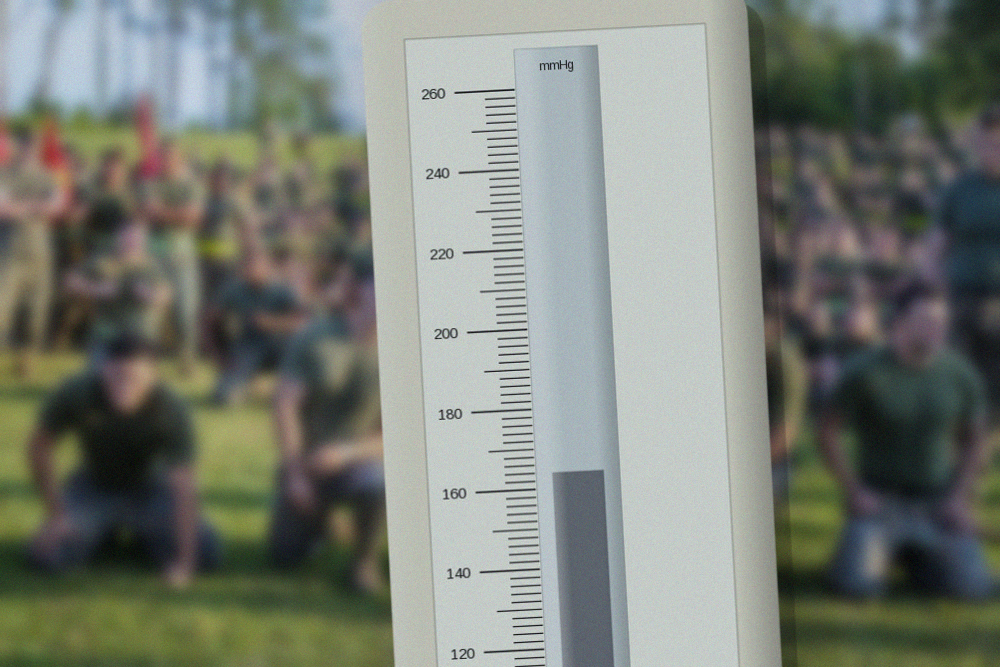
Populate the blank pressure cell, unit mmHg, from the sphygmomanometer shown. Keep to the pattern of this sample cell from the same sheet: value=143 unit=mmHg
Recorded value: value=164 unit=mmHg
